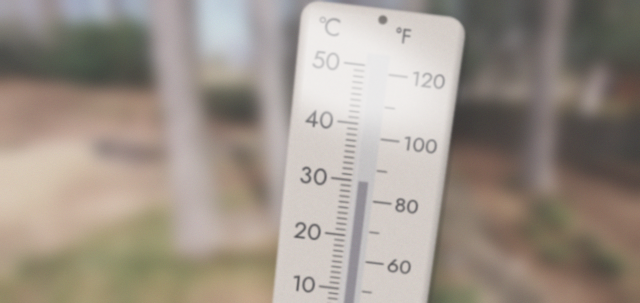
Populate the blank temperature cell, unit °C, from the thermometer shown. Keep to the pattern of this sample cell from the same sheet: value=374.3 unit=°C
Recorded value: value=30 unit=°C
